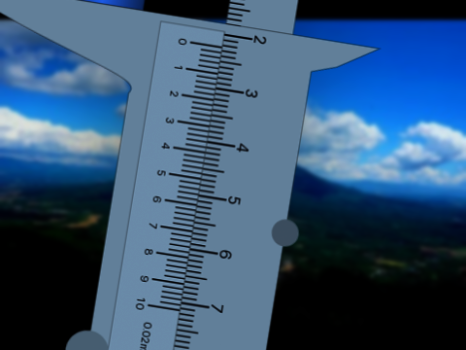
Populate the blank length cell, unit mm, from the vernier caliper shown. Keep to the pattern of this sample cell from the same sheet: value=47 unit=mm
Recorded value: value=22.4 unit=mm
